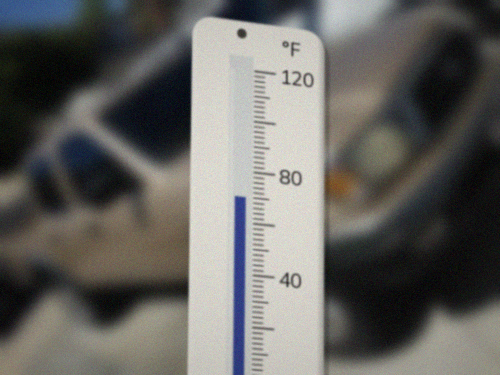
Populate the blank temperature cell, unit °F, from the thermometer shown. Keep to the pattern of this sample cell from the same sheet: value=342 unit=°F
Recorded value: value=70 unit=°F
